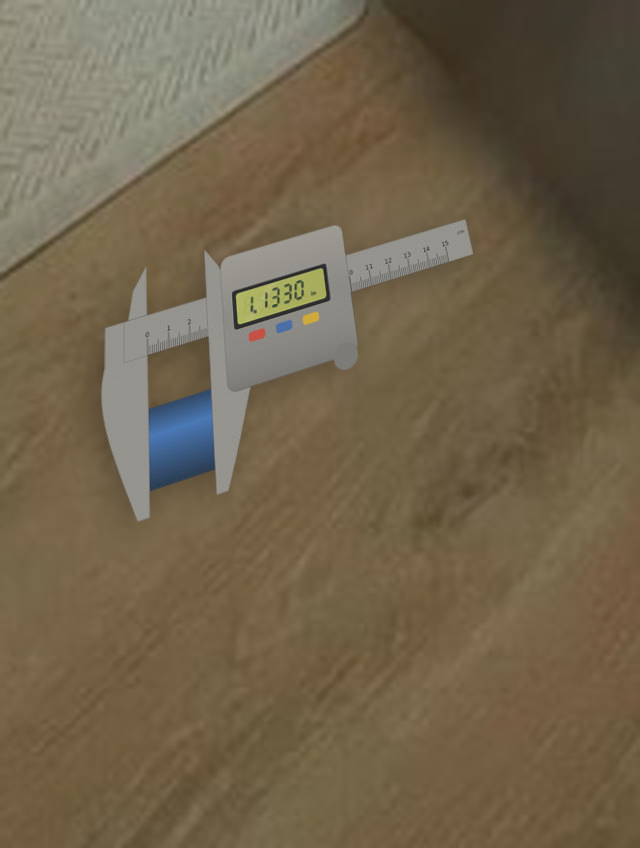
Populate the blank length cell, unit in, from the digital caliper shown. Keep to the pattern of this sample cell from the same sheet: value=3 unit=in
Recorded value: value=1.1330 unit=in
